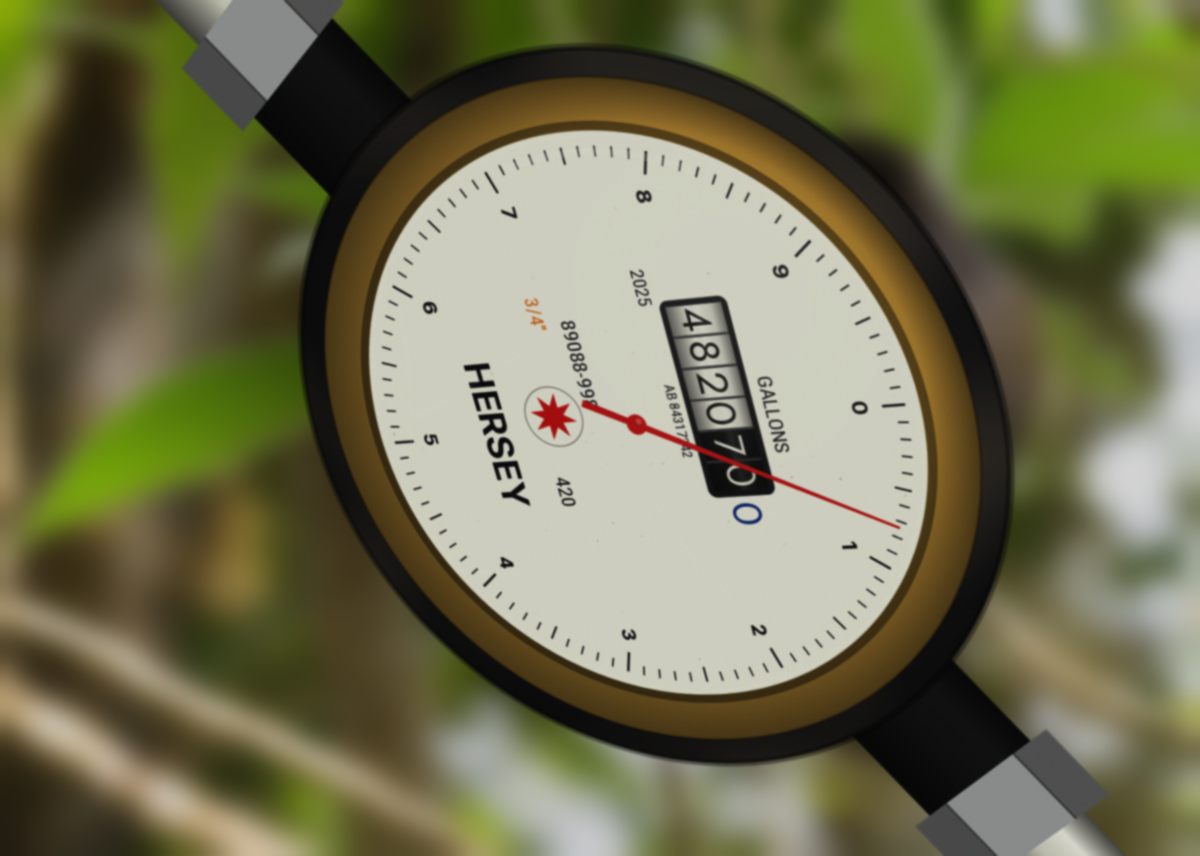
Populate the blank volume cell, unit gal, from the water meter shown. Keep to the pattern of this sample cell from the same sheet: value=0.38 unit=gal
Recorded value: value=4820700.7 unit=gal
